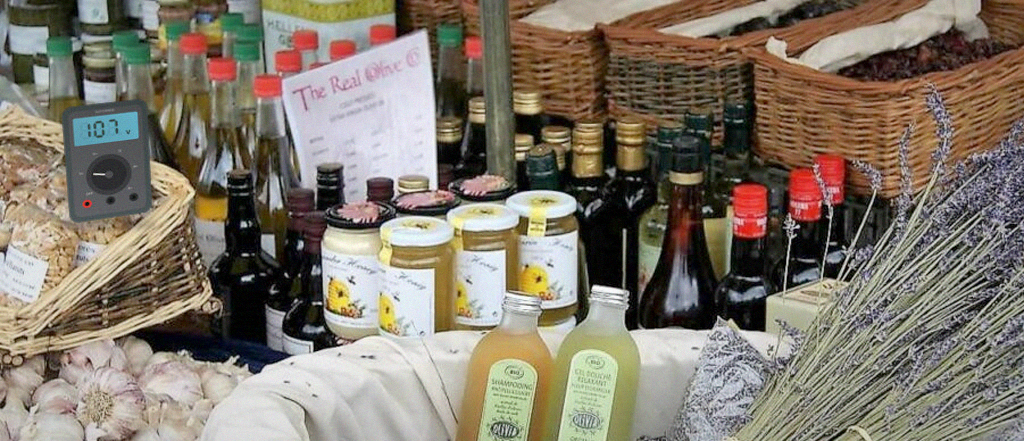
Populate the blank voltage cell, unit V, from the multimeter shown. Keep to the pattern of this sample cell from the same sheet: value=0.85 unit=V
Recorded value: value=107 unit=V
